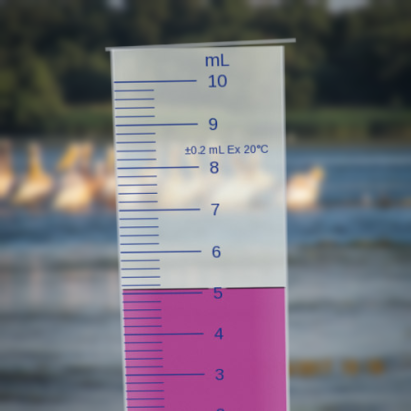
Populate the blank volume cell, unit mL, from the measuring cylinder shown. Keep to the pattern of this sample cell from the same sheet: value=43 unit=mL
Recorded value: value=5.1 unit=mL
